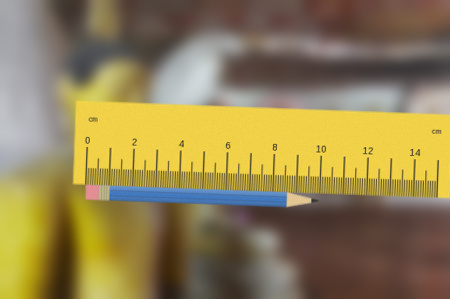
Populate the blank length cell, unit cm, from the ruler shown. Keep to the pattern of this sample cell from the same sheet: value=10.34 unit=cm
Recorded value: value=10 unit=cm
